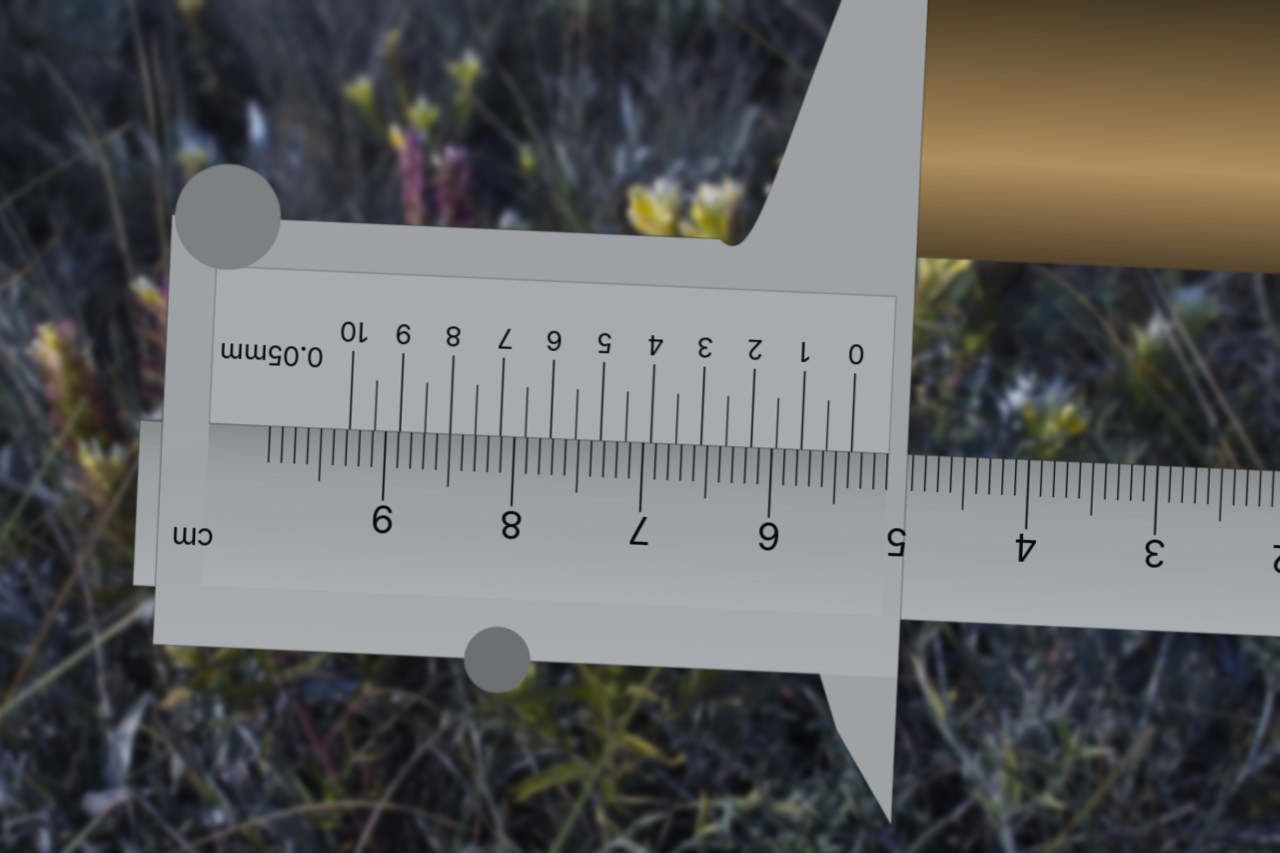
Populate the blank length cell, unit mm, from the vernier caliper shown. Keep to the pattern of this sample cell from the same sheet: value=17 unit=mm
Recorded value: value=53.8 unit=mm
